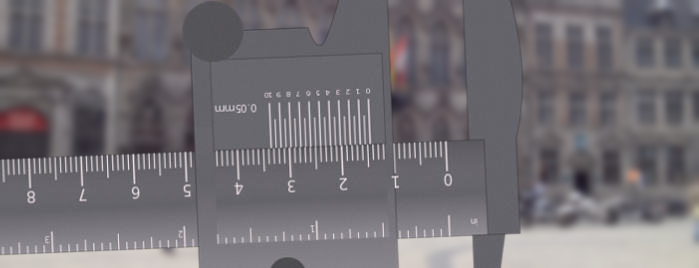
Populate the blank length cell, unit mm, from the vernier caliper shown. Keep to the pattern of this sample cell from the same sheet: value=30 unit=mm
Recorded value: value=14.5 unit=mm
